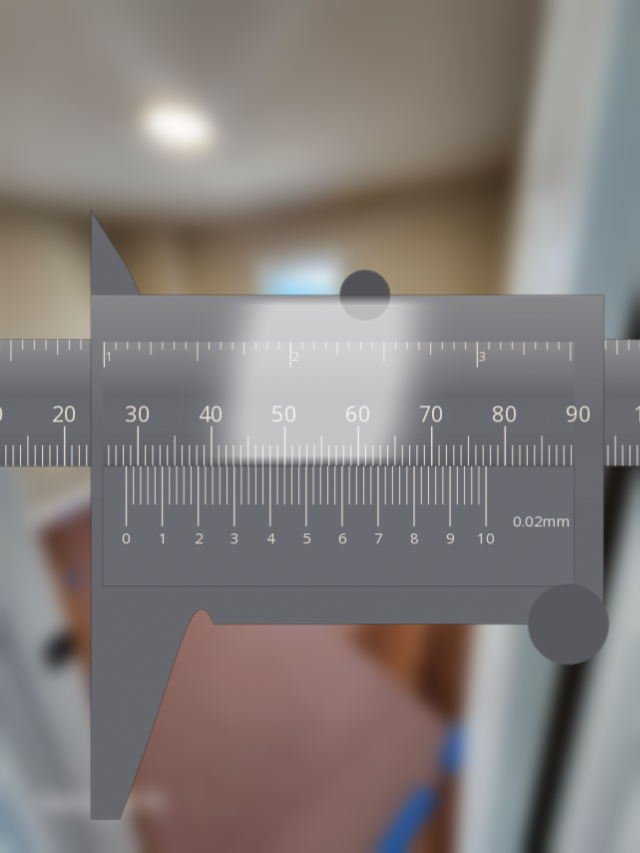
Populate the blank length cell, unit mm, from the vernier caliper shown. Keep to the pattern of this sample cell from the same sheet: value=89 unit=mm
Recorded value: value=28.4 unit=mm
